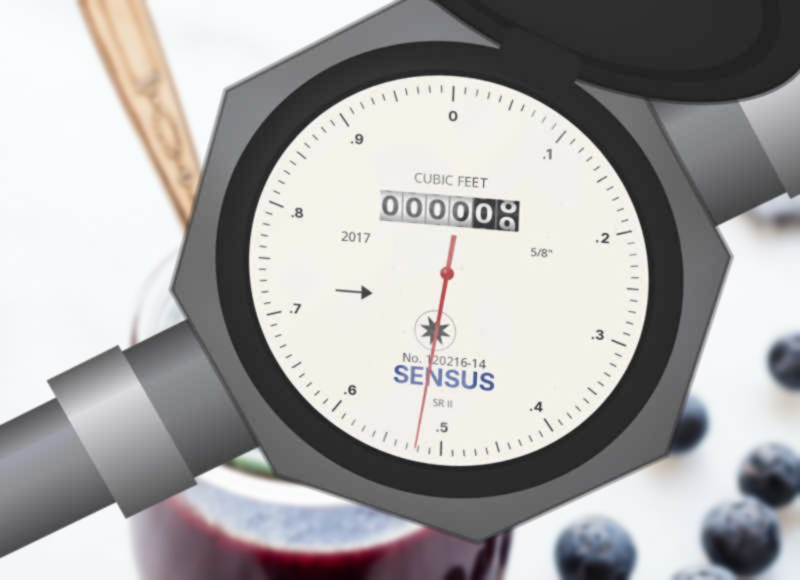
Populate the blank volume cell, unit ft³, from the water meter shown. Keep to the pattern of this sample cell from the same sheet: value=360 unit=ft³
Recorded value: value=8.52 unit=ft³
